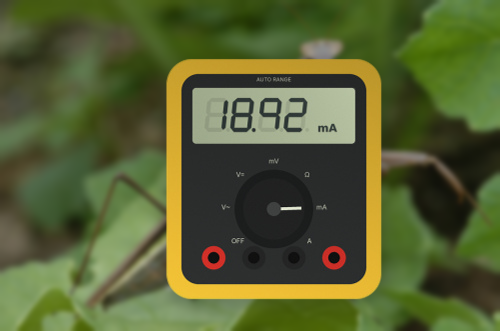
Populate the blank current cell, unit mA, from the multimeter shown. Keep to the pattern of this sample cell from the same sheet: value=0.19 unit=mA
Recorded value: value=18.92 unit=mA
